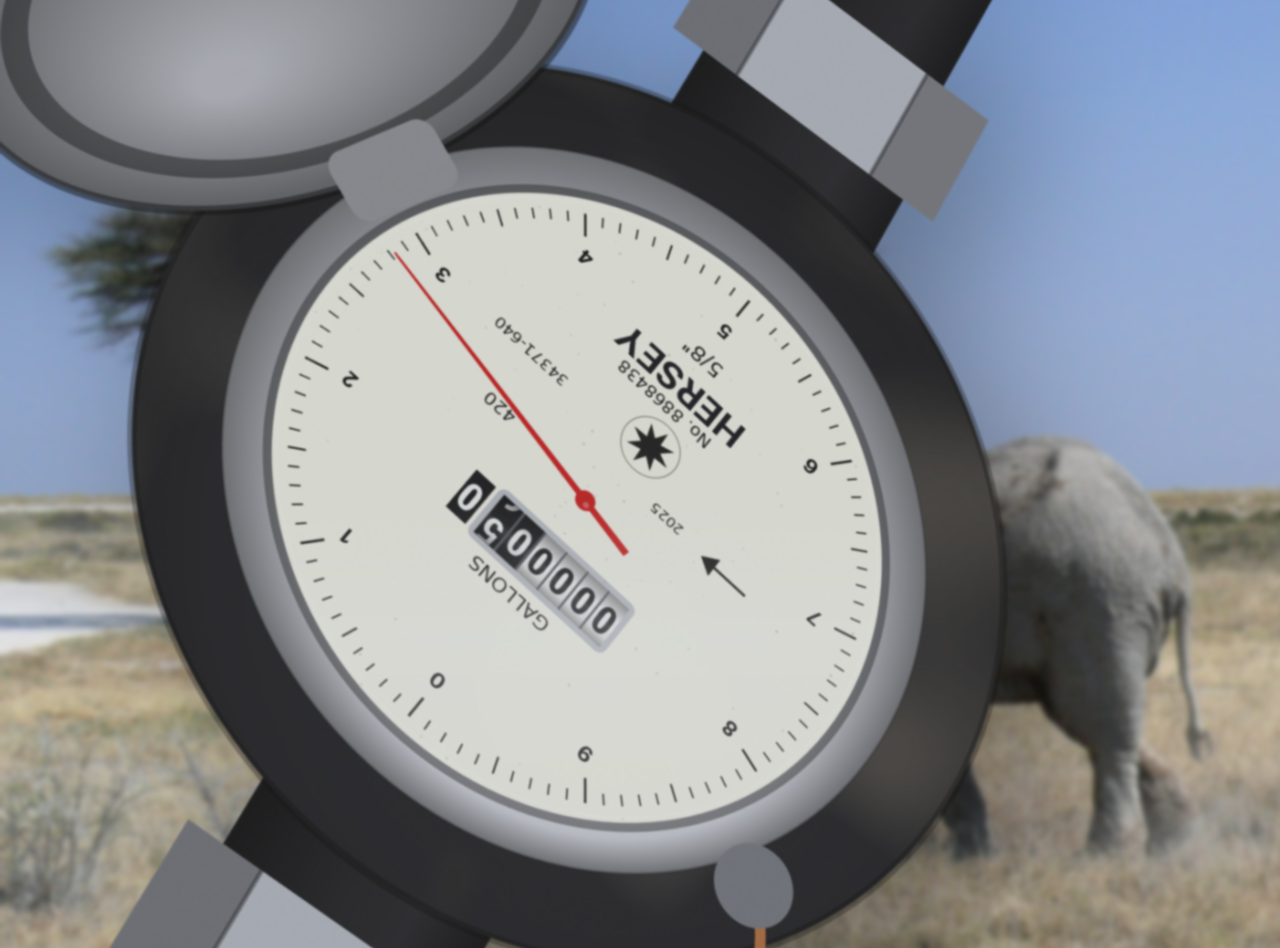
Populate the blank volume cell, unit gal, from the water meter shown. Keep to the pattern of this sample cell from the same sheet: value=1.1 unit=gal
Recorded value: value=52.8 unit=gal
